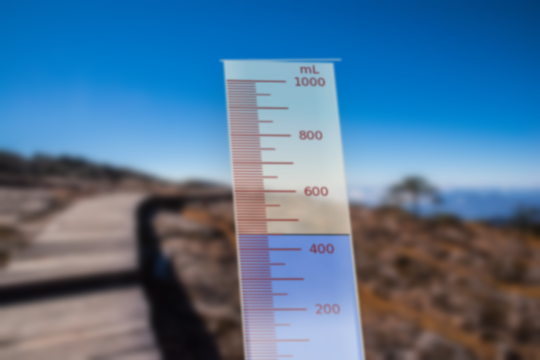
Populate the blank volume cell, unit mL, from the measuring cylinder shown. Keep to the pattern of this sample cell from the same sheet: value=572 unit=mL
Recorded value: value=450 unit=mL
